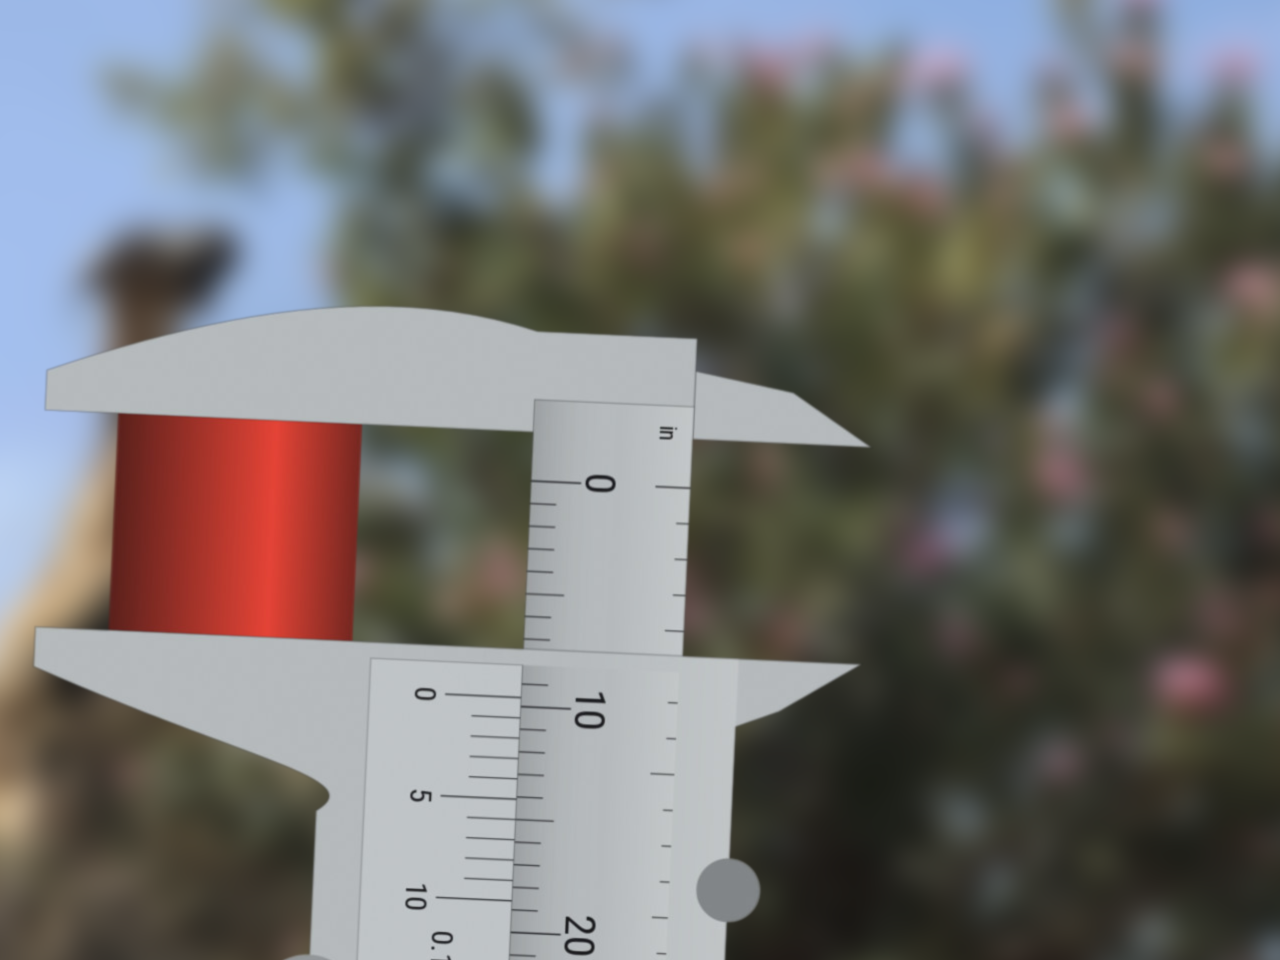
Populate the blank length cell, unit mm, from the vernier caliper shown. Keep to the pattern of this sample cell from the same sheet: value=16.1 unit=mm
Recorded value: value=9.6 unit=mm
